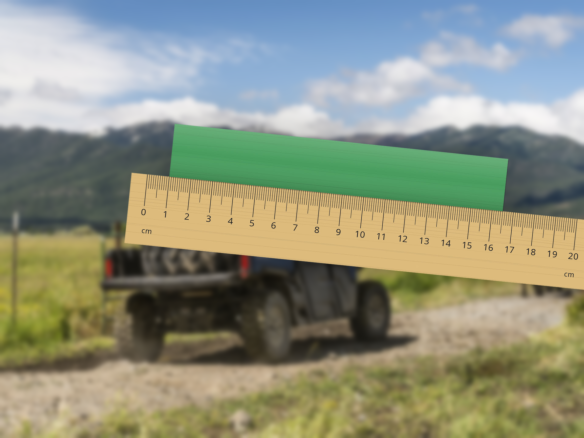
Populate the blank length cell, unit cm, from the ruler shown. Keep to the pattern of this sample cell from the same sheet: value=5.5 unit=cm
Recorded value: value=15.5 unit=cm
